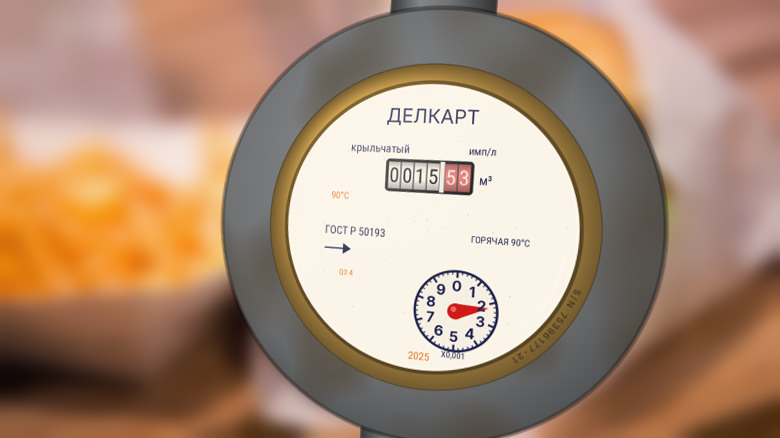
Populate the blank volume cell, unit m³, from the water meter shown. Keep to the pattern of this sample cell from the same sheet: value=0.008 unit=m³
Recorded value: value=15.532 unit=m³
